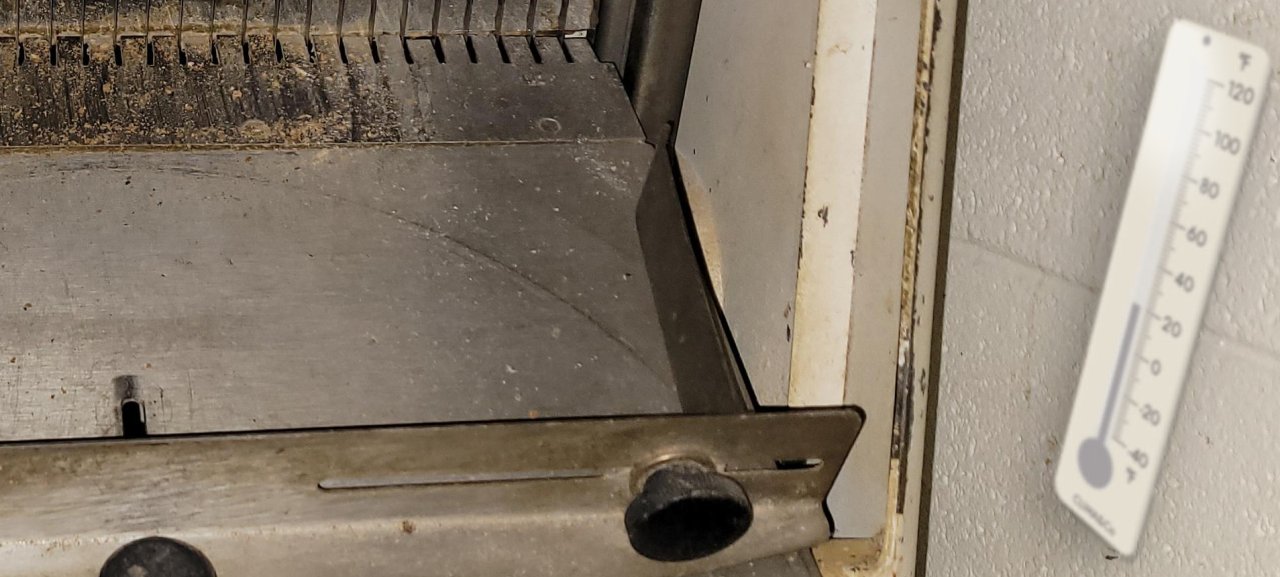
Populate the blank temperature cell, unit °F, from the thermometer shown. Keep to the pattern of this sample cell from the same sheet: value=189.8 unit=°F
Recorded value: value=20 unit=°F
